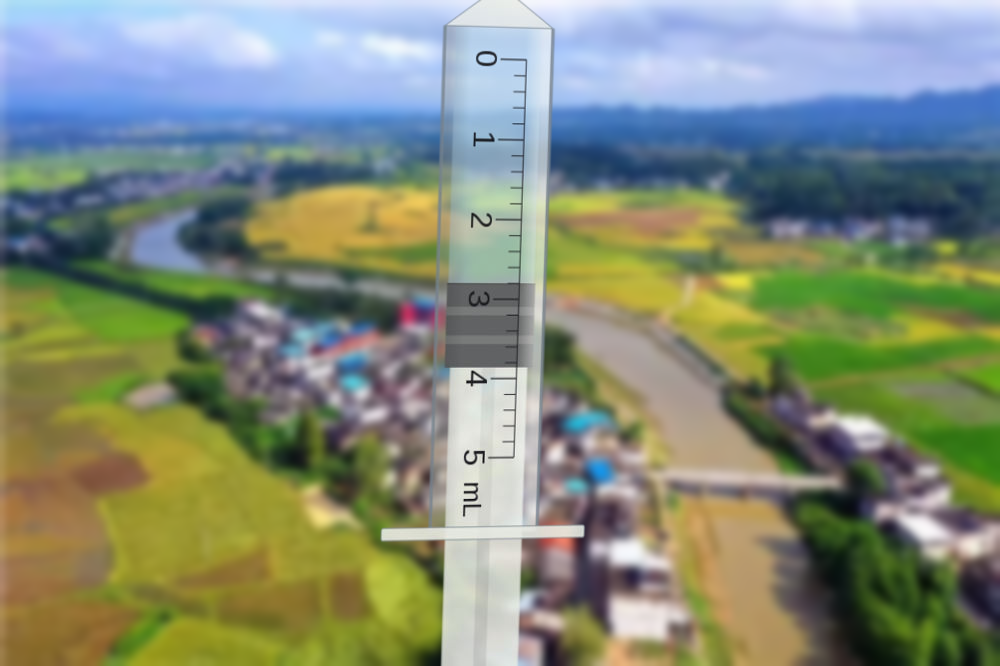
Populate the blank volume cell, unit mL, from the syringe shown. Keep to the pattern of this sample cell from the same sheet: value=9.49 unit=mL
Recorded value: value=2.8 unit=mL
